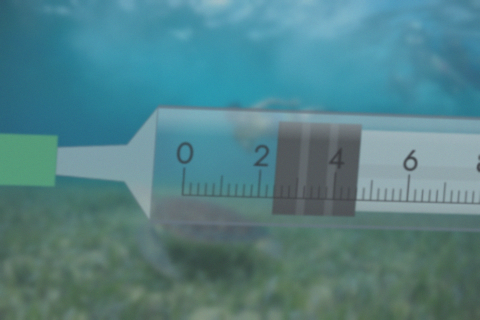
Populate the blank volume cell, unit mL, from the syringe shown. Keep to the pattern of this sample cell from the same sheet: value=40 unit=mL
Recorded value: value=2.4 unit=mL
